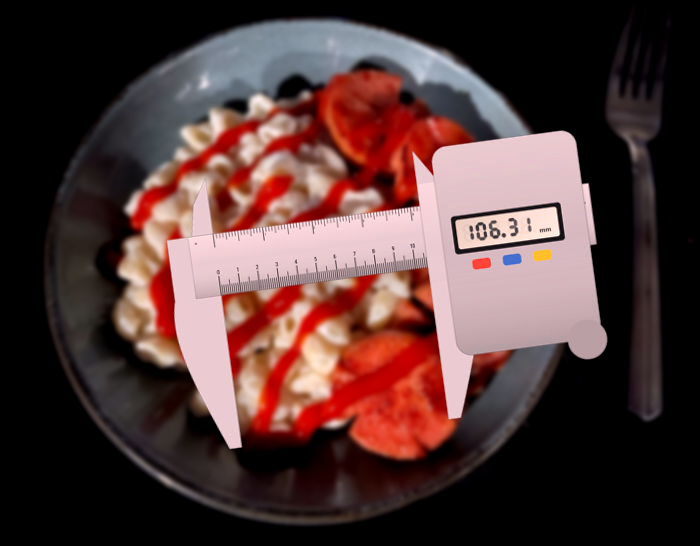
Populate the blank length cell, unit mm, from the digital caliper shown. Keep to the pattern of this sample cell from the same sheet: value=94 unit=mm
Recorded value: value=106.31 unit=mm
